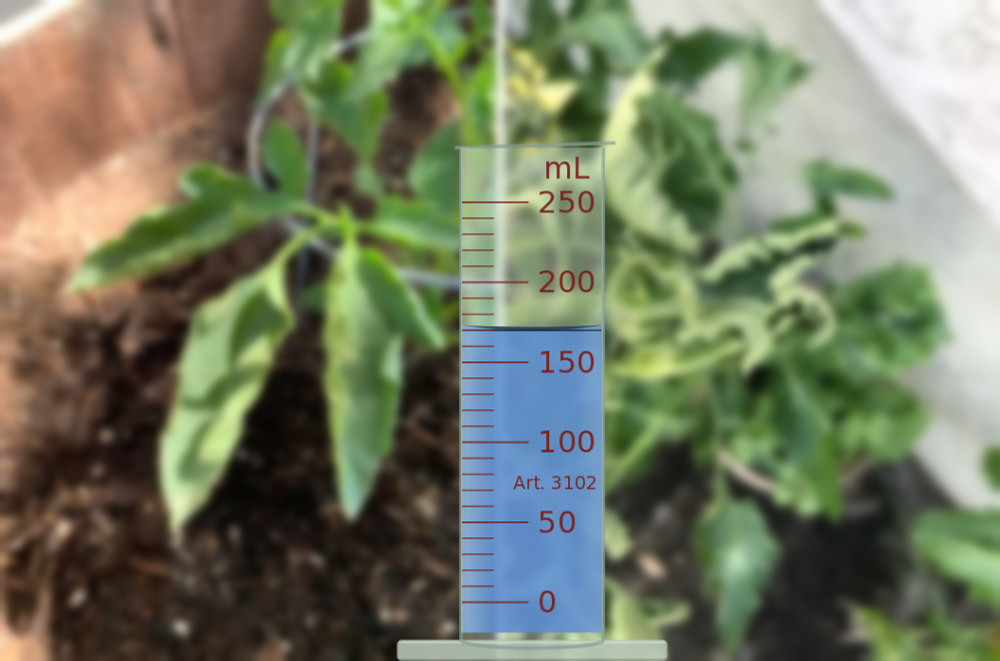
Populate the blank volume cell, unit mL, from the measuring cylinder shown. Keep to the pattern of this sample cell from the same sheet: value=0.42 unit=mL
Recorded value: value=170 unit=mL
